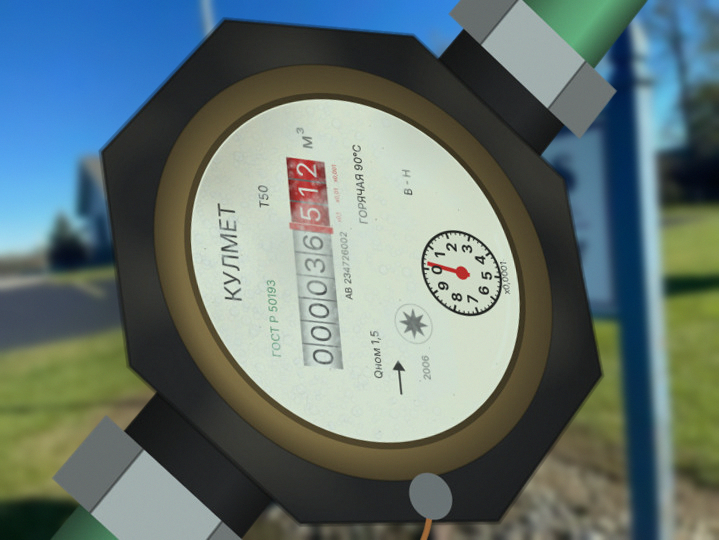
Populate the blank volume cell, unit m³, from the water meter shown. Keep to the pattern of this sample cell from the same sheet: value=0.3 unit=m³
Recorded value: value=36.5120 unit=m³
